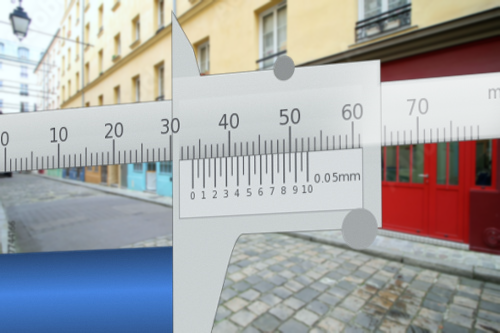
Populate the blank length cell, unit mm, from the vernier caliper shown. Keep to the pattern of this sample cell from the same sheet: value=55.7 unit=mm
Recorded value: value=33.8 unit=mm
